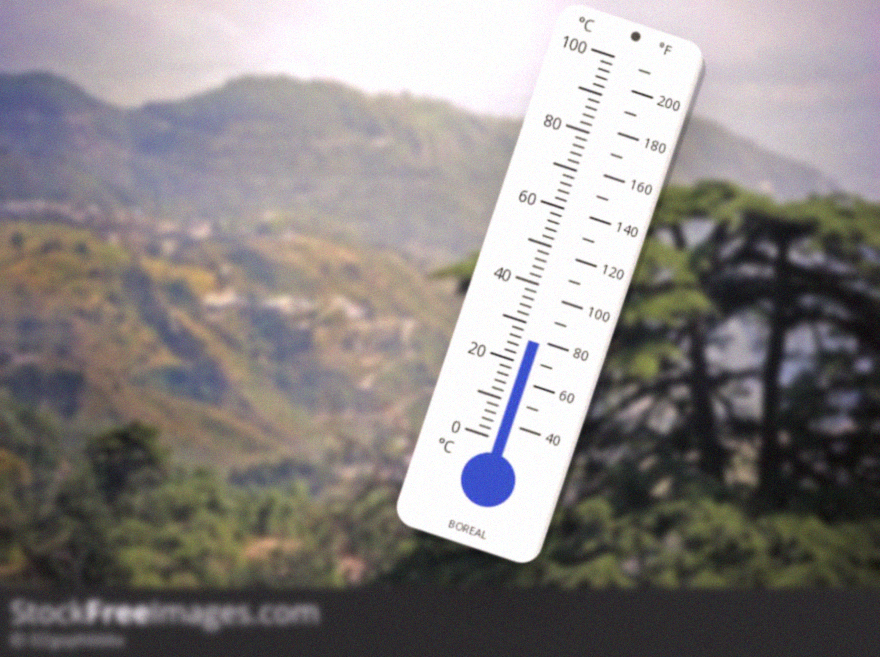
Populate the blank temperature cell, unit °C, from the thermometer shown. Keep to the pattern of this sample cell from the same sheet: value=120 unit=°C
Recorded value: value=26 unit=°C
